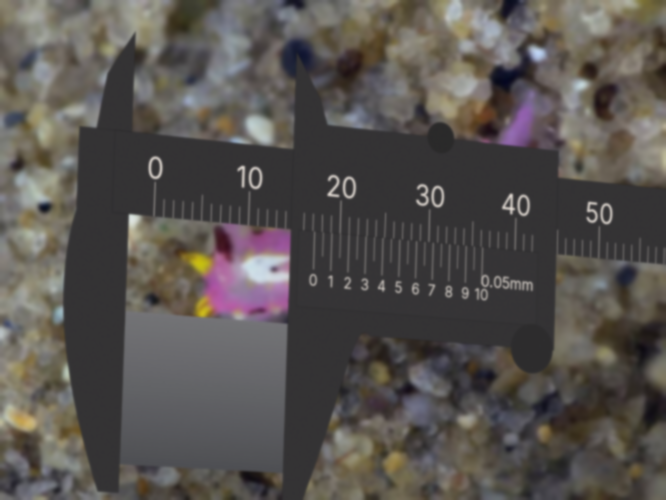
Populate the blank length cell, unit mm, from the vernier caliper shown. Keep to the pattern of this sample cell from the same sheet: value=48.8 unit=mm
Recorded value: value=17.2 unit=mm
